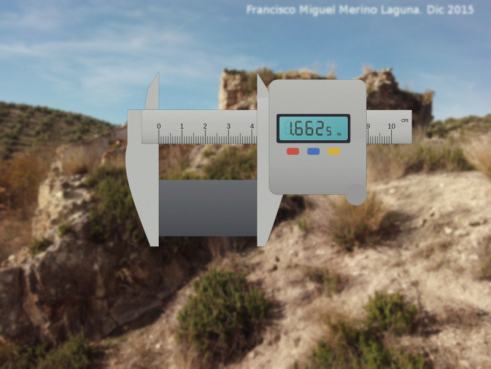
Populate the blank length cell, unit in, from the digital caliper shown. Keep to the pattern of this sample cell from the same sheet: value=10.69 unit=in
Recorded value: value=1.6625 unit=in
